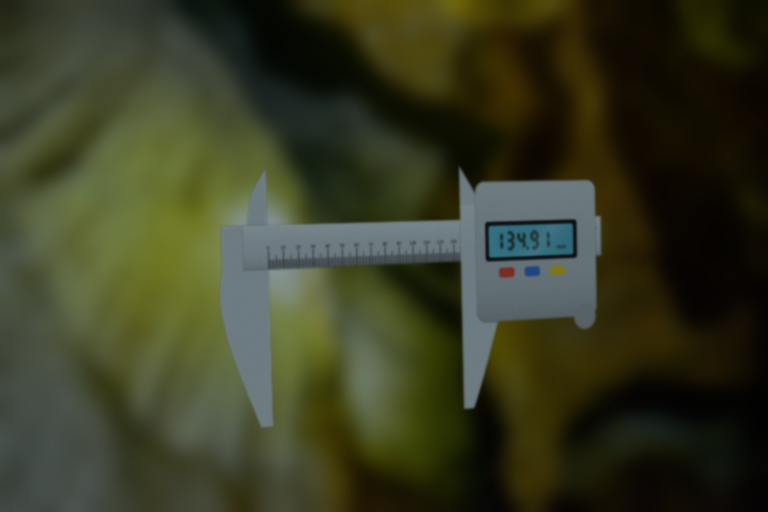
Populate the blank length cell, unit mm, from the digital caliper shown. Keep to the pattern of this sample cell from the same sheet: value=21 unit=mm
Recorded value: value=134.91 unit=mm
